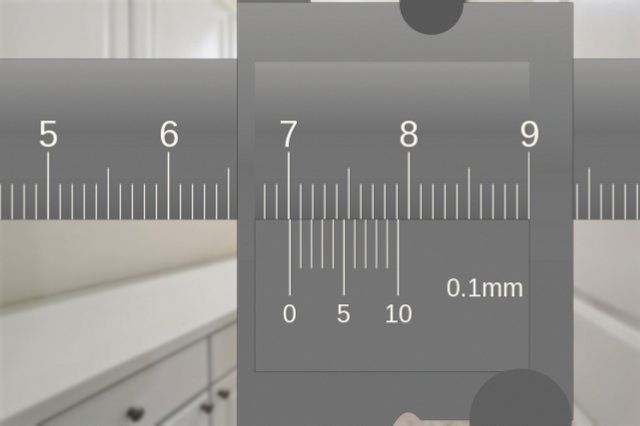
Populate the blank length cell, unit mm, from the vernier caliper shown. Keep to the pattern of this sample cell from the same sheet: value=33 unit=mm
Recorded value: value=70.1 unit=mm
